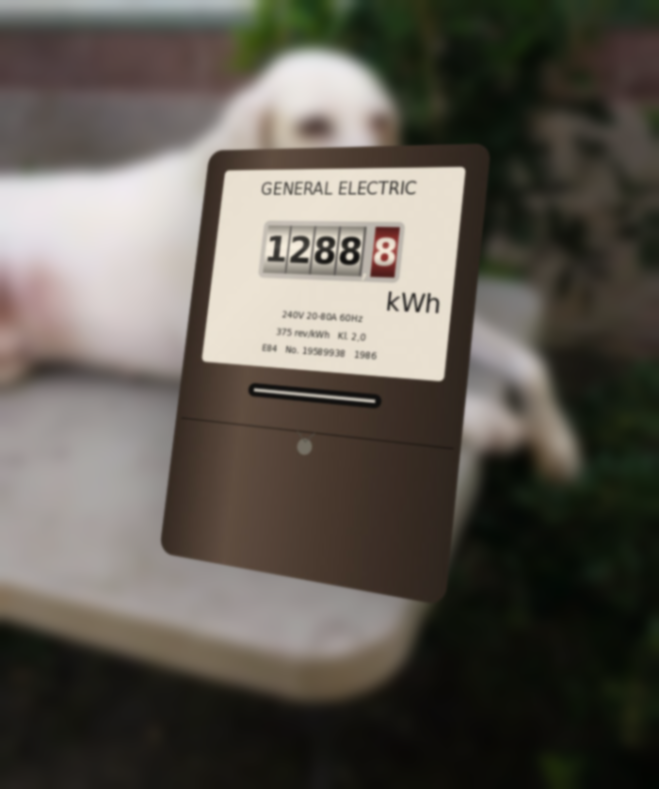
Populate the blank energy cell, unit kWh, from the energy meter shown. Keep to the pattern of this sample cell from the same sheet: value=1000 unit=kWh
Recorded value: value=1288.8 unit=kWh
